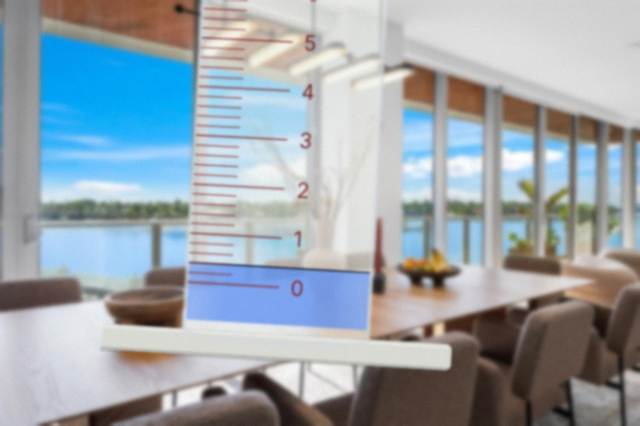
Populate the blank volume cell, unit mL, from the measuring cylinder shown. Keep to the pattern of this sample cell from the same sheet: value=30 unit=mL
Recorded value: value=0.4 unit=mL
